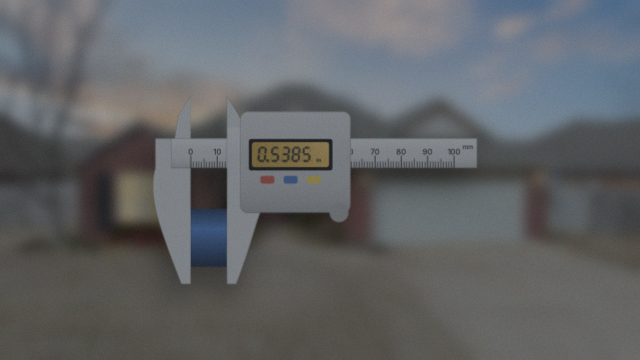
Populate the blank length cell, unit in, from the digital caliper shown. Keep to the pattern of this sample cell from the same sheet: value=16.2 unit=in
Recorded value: value=0.5385 unit=in
